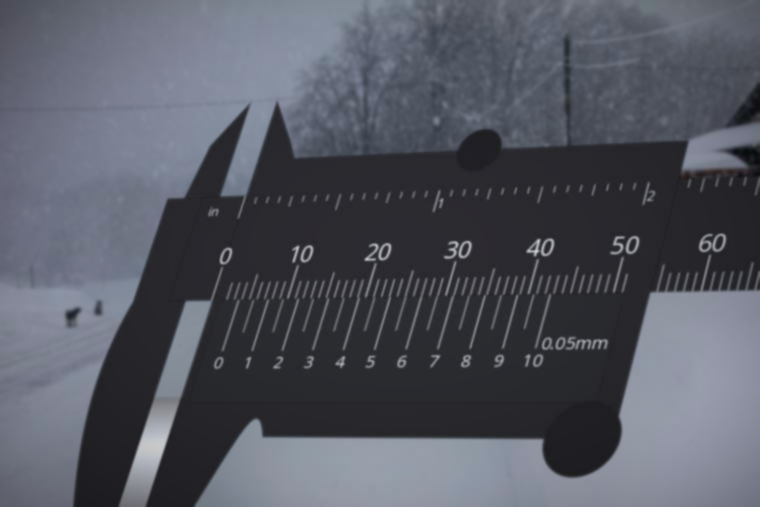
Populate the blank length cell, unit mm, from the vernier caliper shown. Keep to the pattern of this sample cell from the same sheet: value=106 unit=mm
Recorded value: value=3.6 unit=mm
